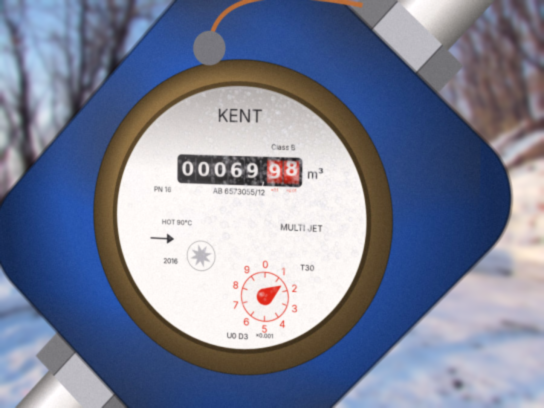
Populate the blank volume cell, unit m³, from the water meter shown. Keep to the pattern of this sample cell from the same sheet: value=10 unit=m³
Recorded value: value=69.981 unit=m³
